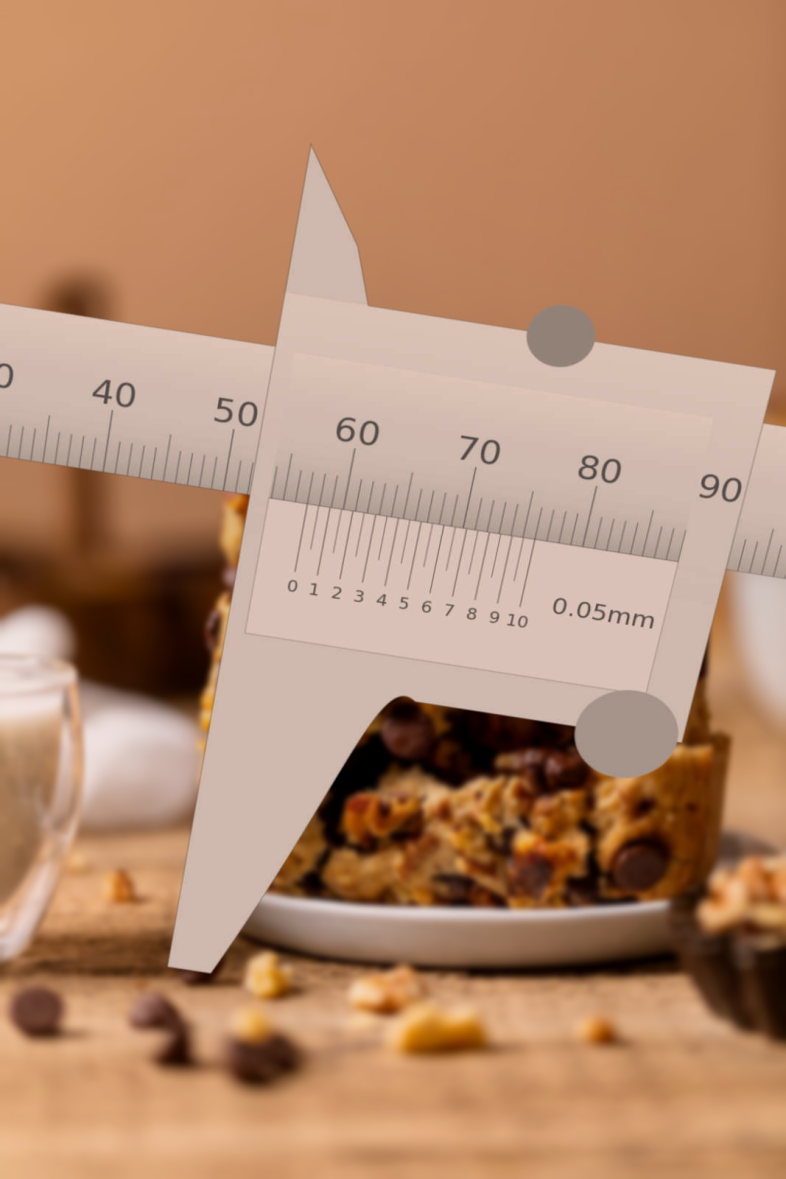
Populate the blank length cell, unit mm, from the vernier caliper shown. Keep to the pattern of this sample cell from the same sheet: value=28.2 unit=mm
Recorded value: value=57.0 unit=mm
